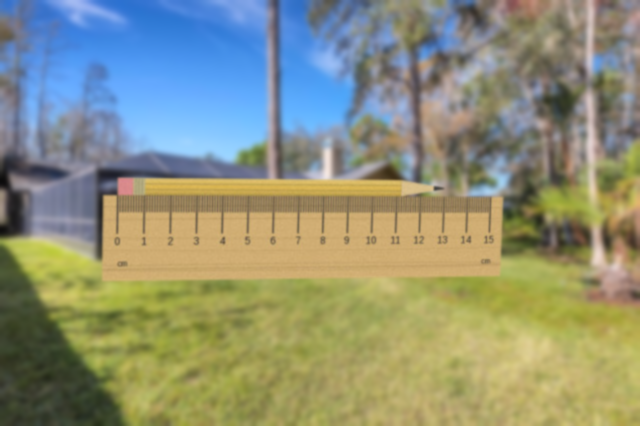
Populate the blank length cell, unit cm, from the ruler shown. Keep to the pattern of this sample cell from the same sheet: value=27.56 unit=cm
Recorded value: value=13 unit=cm
